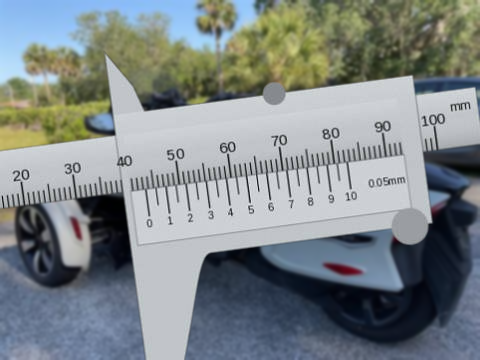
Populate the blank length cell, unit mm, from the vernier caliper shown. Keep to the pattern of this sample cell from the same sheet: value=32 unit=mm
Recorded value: value=43.5 unit=mm
